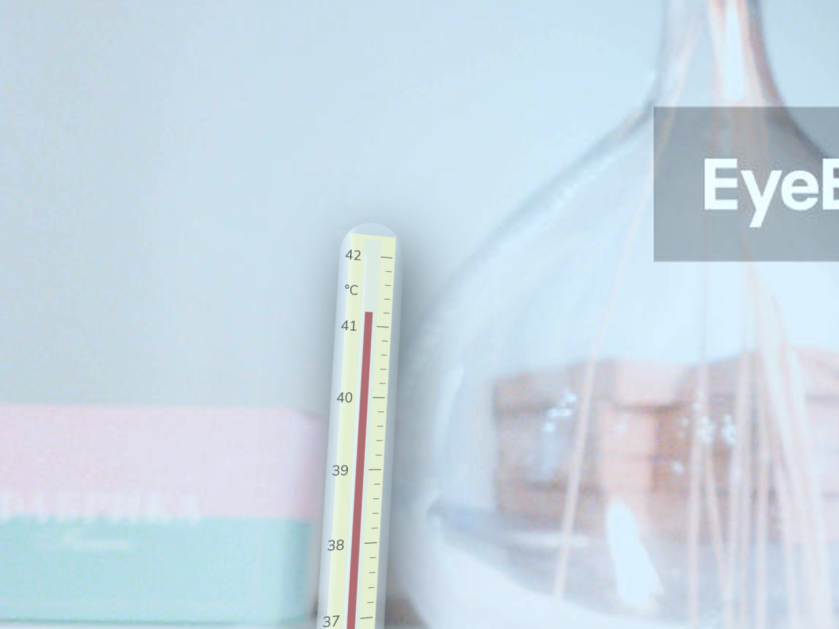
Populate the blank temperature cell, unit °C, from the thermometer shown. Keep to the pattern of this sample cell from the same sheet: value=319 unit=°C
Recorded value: value=41.2 unit=°C
